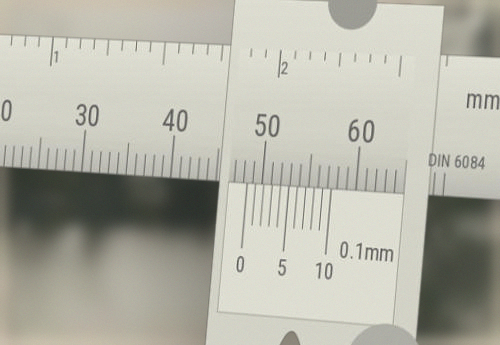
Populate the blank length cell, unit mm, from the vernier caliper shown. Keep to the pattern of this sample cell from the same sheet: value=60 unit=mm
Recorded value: value=48.4 unit=mm
